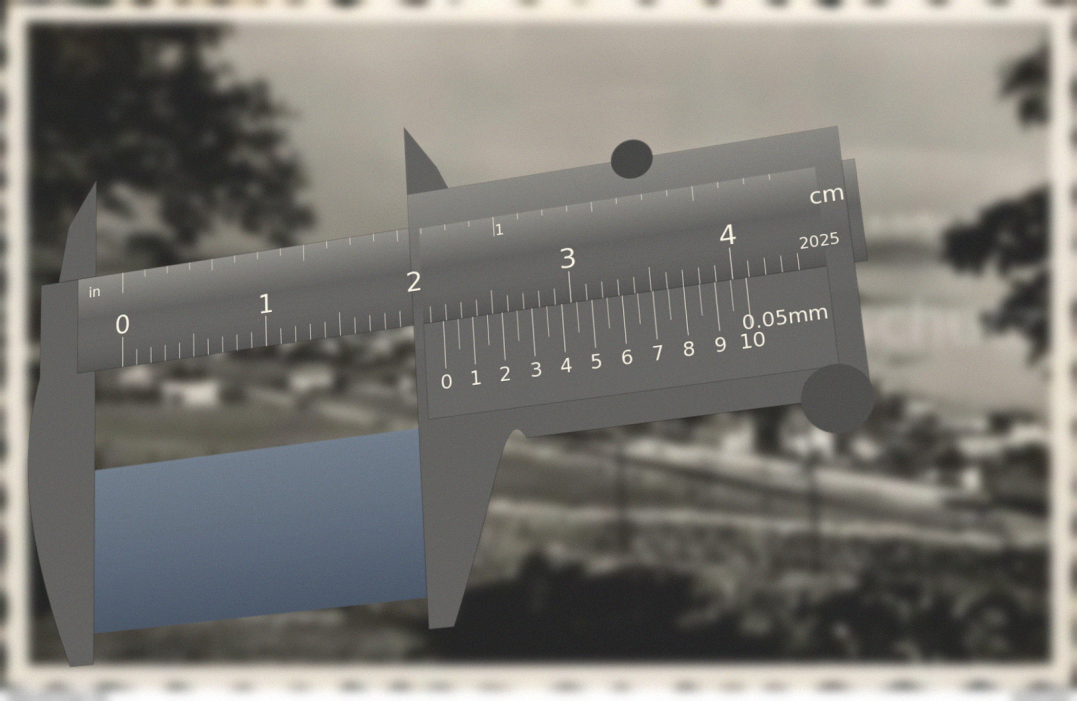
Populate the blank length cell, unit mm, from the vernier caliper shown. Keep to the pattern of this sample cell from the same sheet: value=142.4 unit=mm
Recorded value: value=21.8 unit=mm
